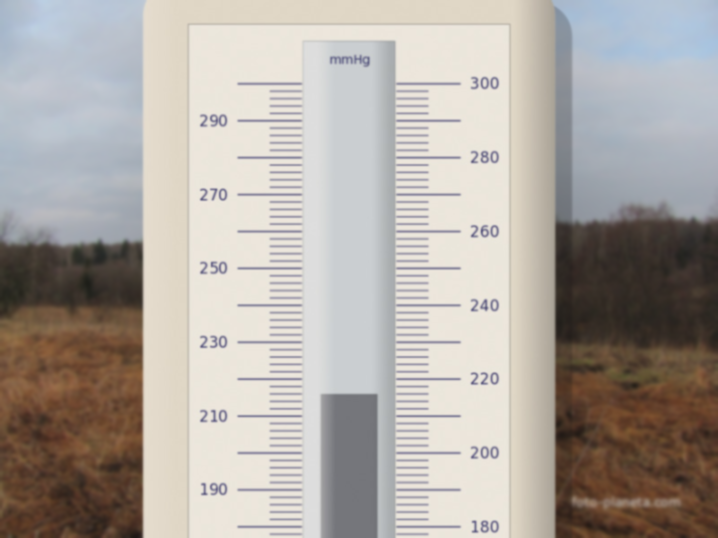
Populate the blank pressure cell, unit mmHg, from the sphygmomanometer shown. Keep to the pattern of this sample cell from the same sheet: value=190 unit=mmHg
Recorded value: value=216 unit=mmHg
